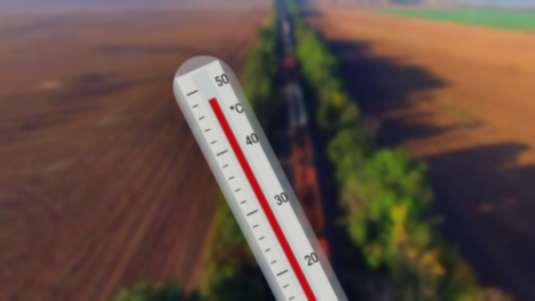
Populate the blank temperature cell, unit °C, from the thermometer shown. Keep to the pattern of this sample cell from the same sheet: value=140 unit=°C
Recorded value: value=48 unit=°C
